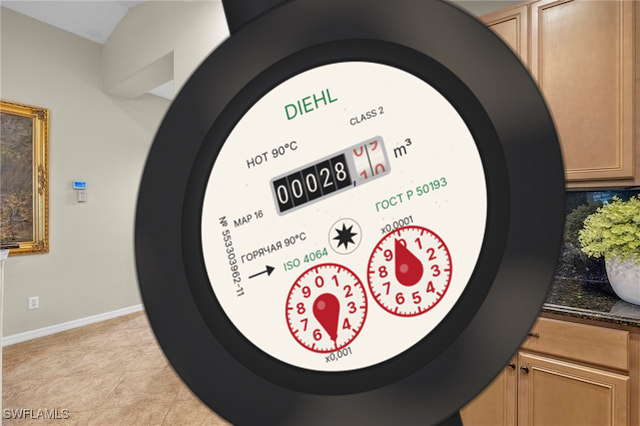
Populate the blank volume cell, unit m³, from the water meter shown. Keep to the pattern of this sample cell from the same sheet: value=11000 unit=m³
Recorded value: value=28.0949 unit=m³
